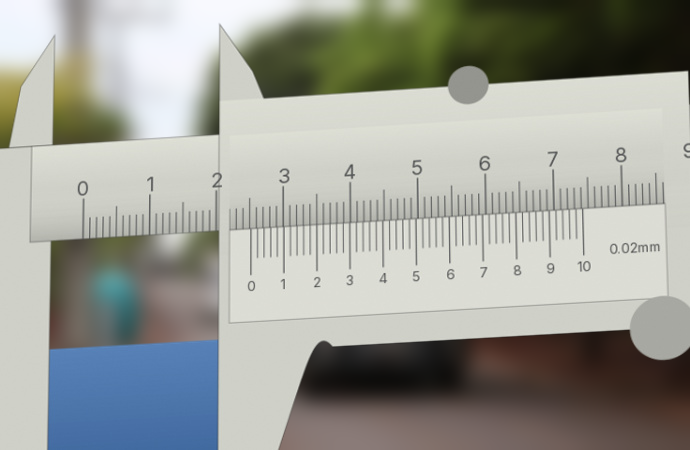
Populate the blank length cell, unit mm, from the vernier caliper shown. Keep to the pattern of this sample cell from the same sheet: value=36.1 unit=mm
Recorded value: value=25.2 unit=mm
